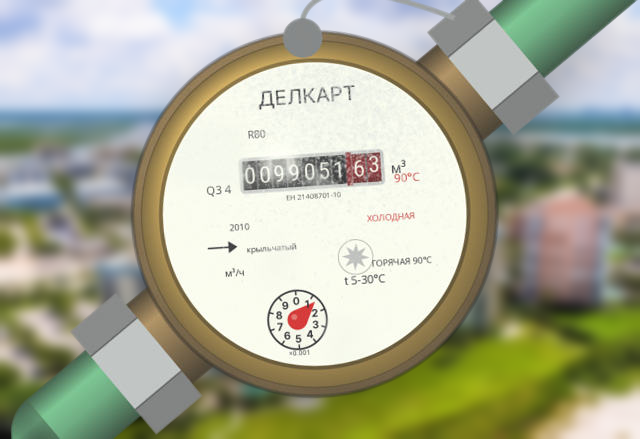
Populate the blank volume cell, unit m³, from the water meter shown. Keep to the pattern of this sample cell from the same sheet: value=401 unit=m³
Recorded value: value=99051.631 unit=m³
